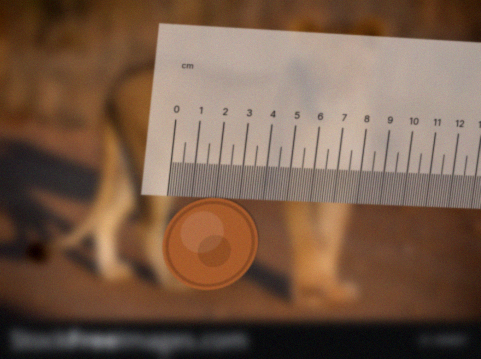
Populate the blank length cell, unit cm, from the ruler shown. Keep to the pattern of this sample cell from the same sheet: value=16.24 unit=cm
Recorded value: value=4 unit=cm
